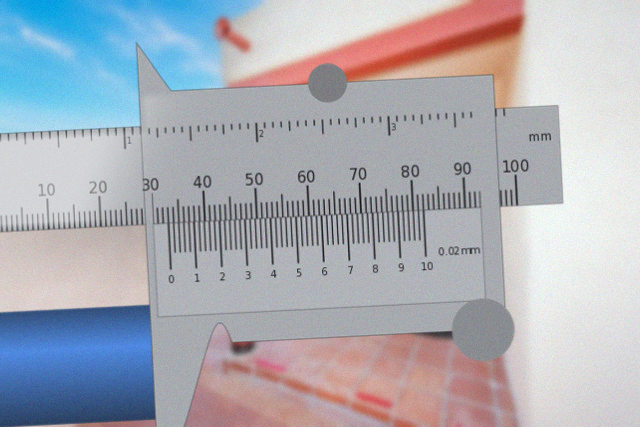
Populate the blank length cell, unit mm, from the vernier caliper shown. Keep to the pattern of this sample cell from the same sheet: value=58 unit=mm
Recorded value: value=33.0 unit=mm
